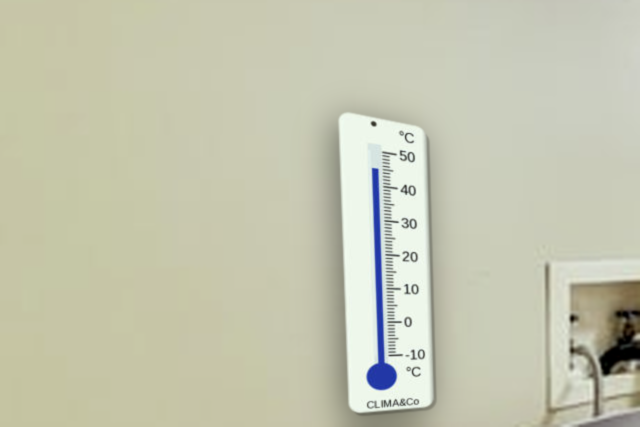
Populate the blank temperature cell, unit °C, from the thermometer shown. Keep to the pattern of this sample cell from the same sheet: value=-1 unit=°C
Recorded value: value=45 unit=°C
